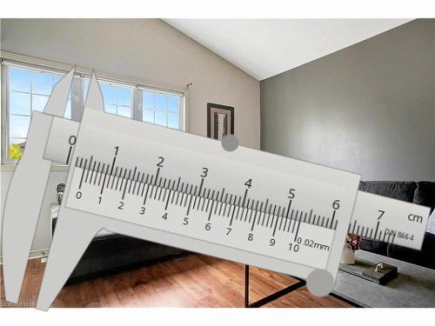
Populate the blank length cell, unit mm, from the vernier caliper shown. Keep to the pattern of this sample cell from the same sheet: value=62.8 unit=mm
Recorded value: value=4.0 unit=mm
